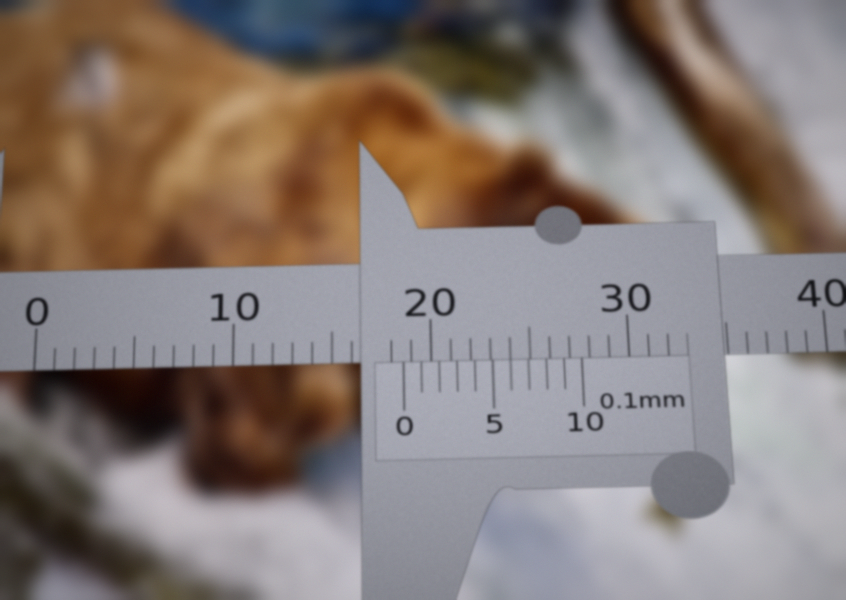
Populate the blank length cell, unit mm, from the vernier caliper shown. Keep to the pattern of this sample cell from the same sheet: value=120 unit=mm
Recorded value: value=18.6 unit=mm
